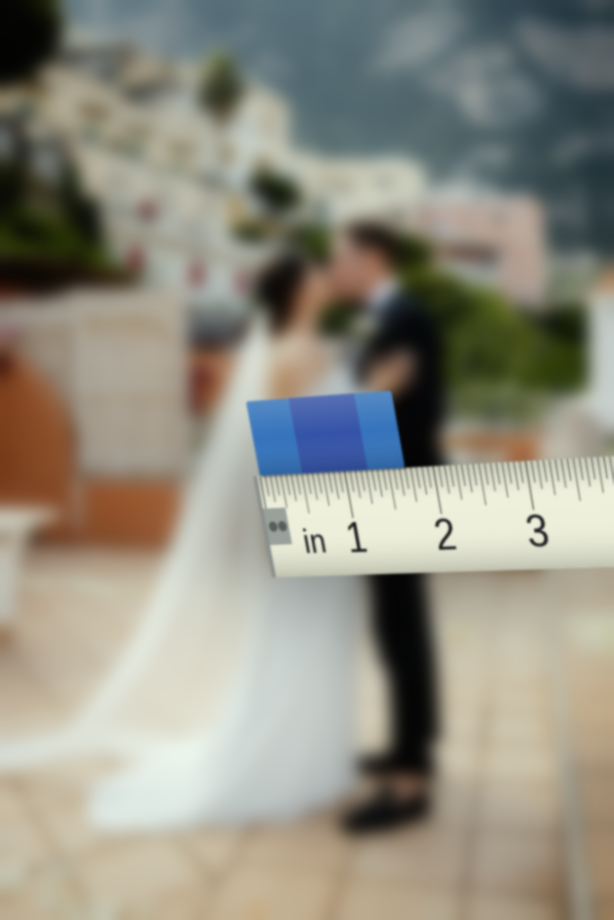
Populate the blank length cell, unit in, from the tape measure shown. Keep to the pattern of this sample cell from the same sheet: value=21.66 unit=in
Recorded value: value=1.6875 unit=in
